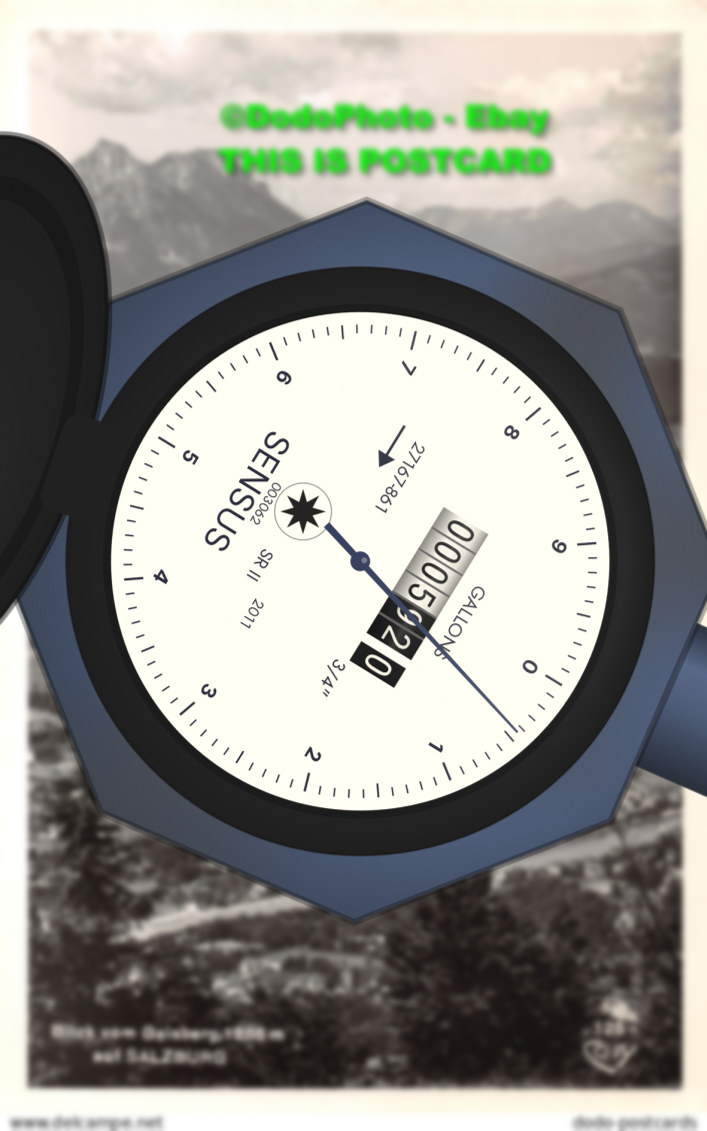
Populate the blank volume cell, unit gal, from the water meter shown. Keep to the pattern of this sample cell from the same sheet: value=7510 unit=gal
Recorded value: value=5920.4 unit=gal
